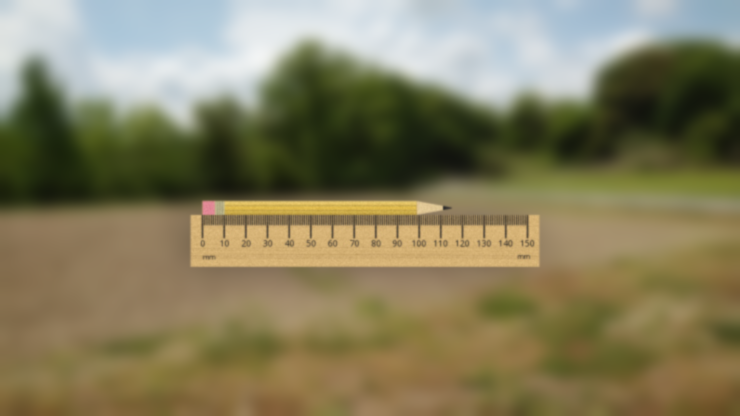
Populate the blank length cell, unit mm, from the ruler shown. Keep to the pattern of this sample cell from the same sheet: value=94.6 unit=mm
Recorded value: value=115 unit=mm
